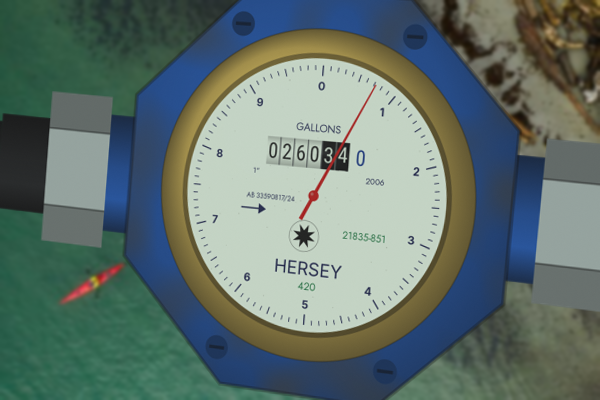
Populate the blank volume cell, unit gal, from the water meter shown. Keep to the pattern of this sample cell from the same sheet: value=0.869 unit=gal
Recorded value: value=260340.7 unit=gal
